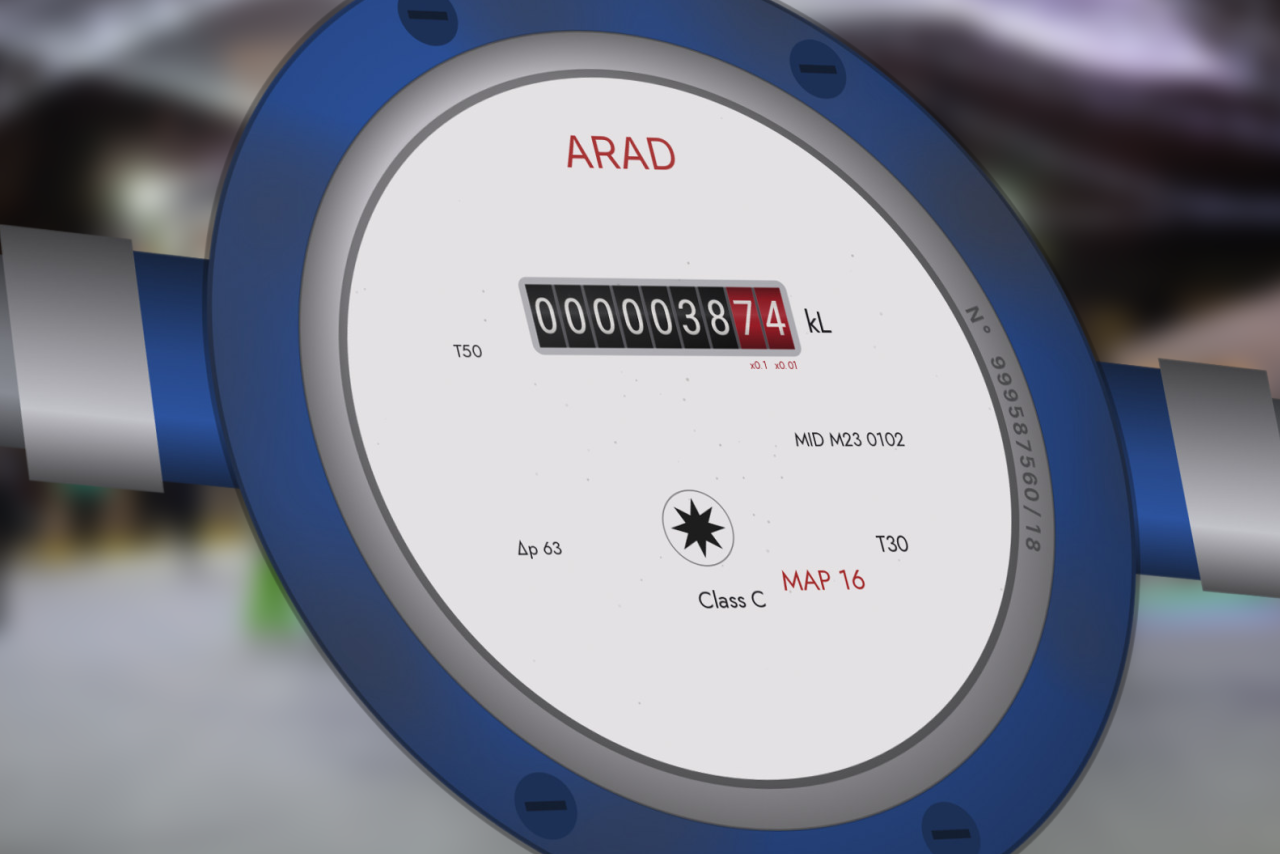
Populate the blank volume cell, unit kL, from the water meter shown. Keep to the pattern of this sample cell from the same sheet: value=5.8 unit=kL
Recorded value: value=38.74 unit=kL
